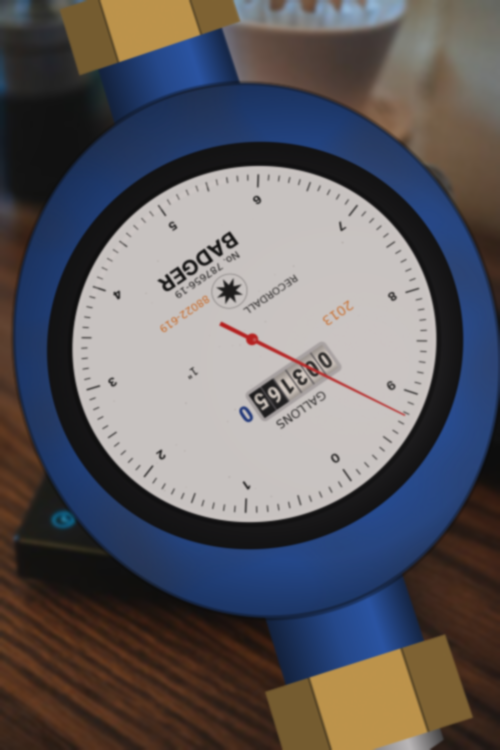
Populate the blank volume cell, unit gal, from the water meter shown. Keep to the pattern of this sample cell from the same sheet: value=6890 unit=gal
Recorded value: value=31649.2 unit=gal
